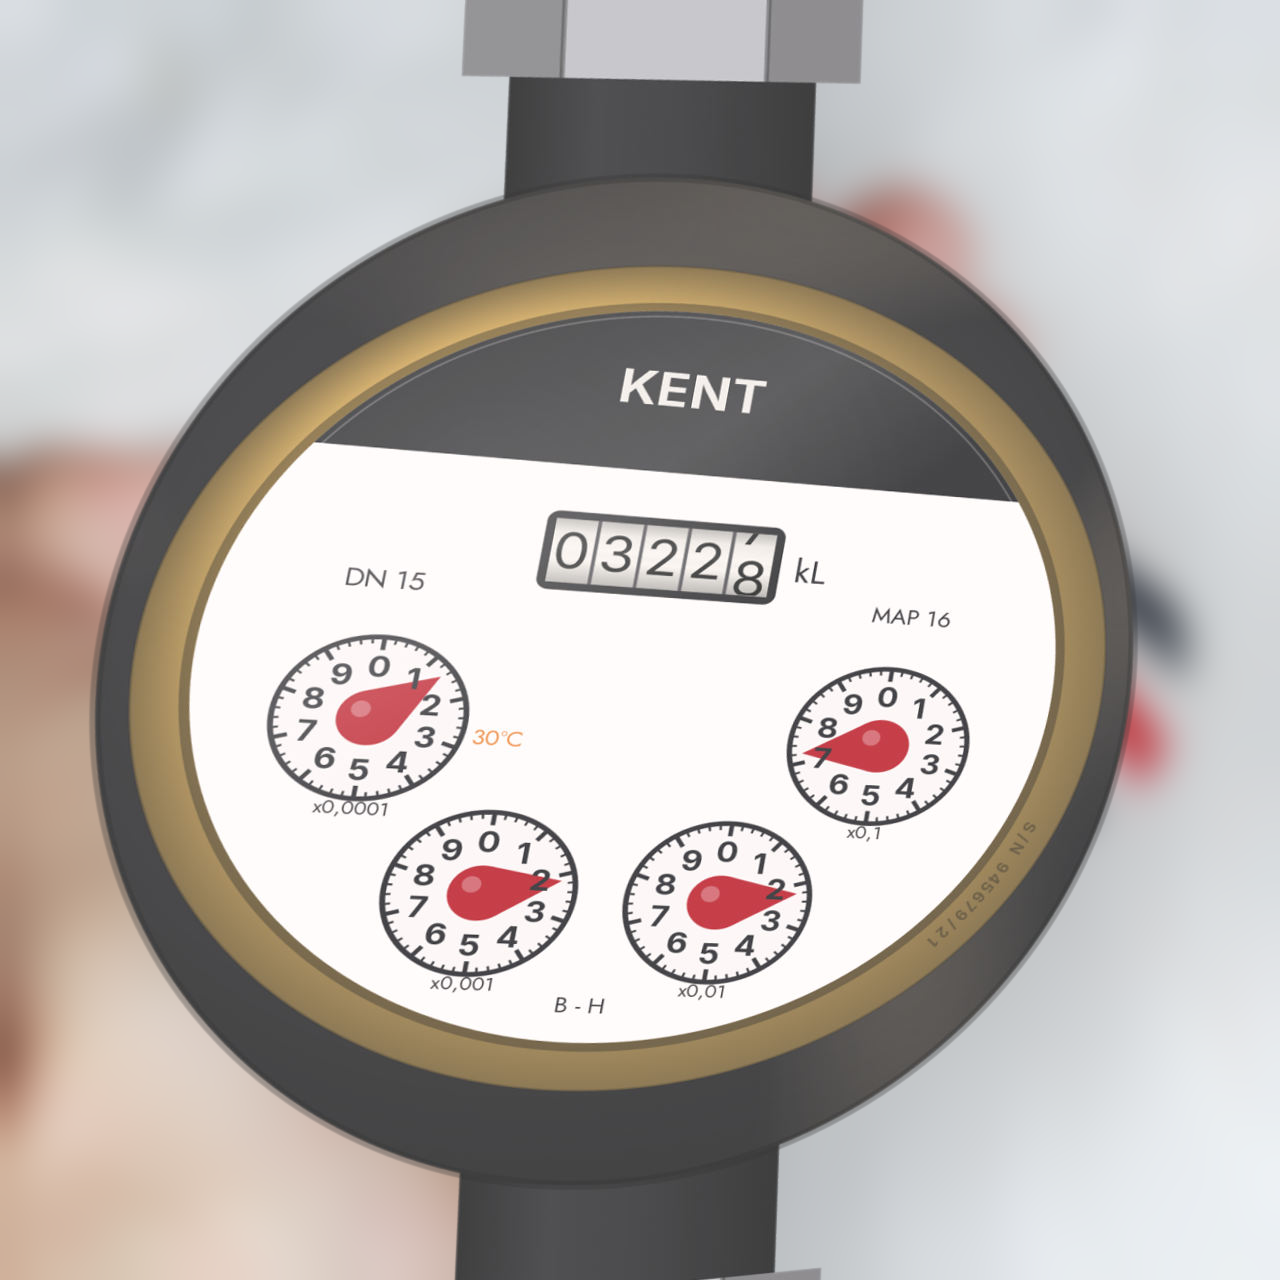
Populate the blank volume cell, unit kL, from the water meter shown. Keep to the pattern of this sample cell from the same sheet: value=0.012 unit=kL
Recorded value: value=3227.7221 unit=kL
